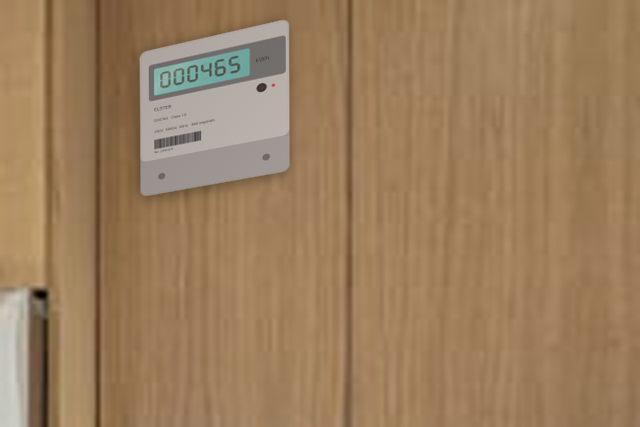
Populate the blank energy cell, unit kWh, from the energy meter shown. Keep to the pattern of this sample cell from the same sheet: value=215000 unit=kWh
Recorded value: value=465 unit=kWh
